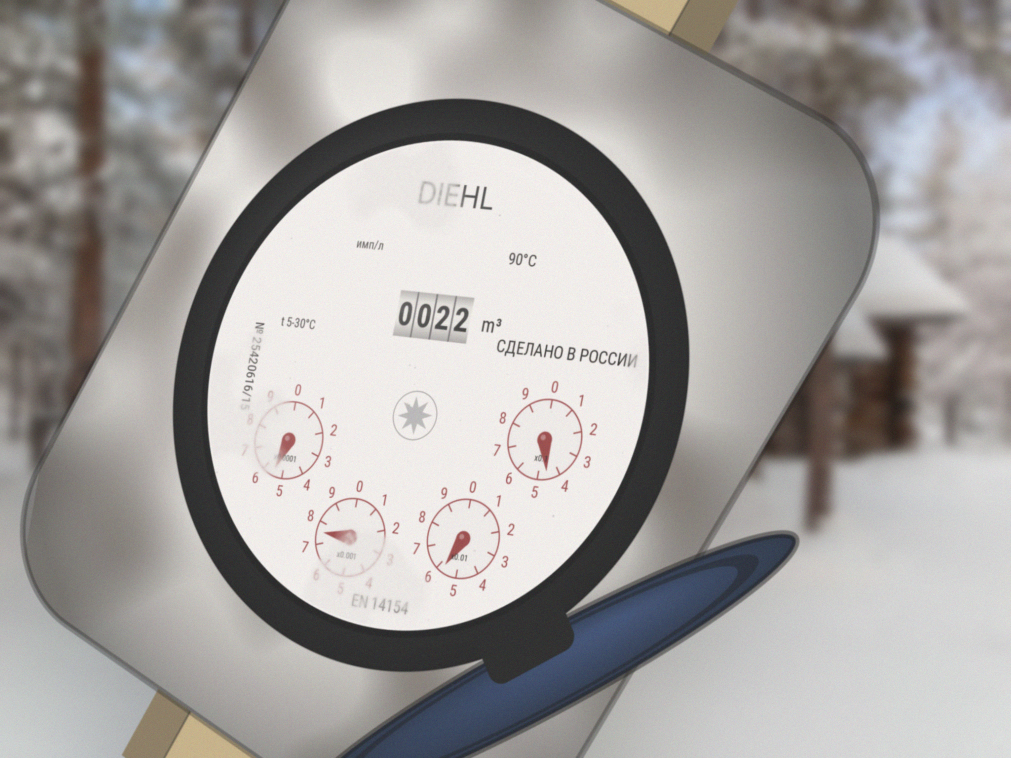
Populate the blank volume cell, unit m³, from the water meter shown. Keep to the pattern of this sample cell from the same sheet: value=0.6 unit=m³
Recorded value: value=22.4575 unit=m³
